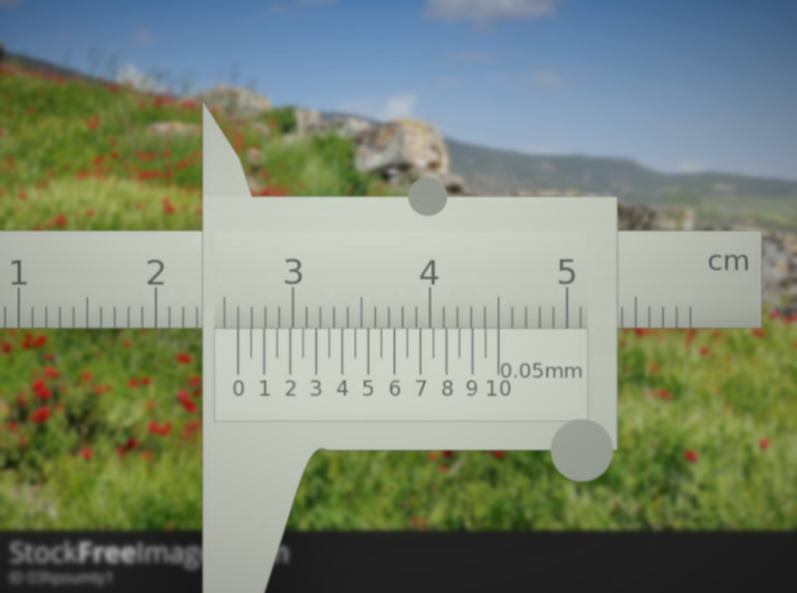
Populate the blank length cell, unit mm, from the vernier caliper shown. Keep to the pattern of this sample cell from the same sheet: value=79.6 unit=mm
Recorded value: value=26.0 unit=mm
